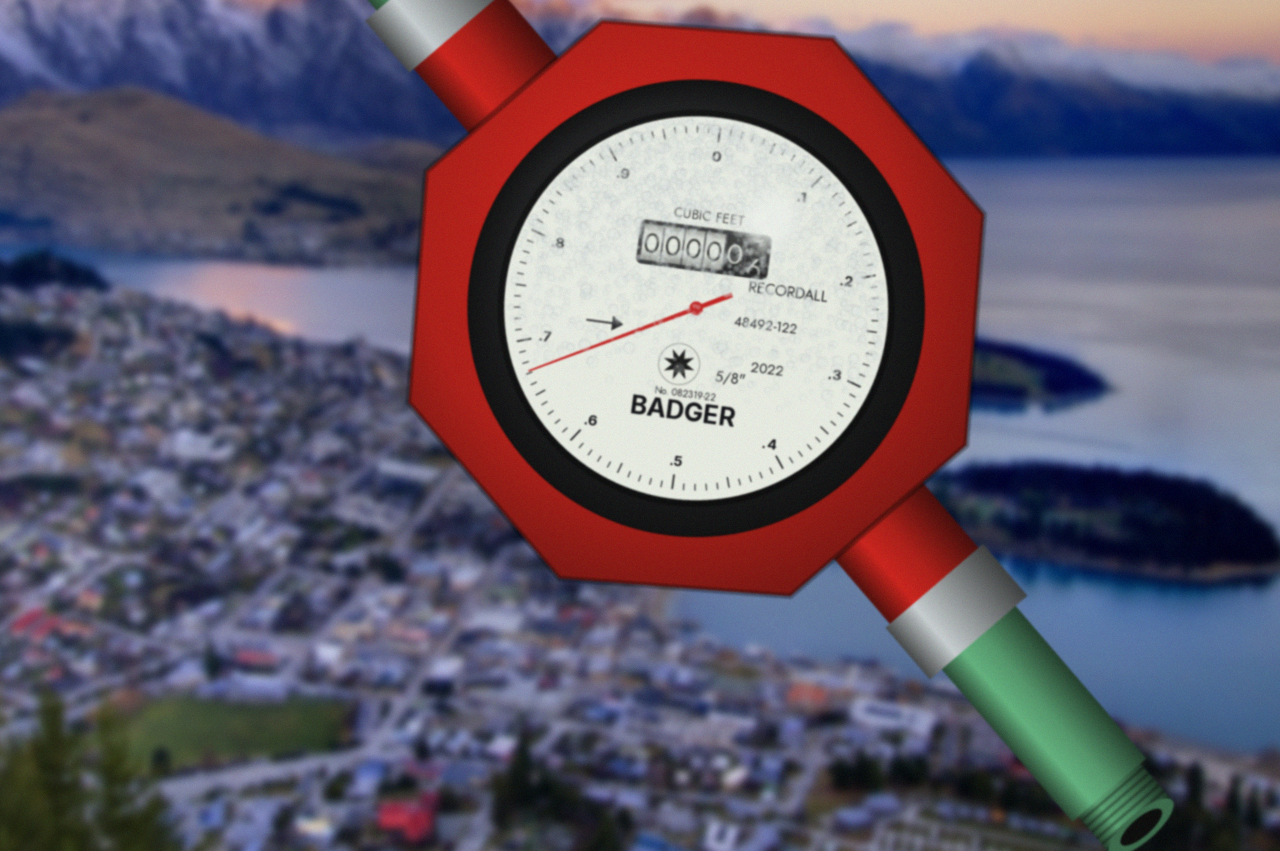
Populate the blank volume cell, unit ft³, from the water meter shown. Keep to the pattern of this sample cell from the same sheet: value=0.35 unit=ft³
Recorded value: value=5.67 unit=ft³
